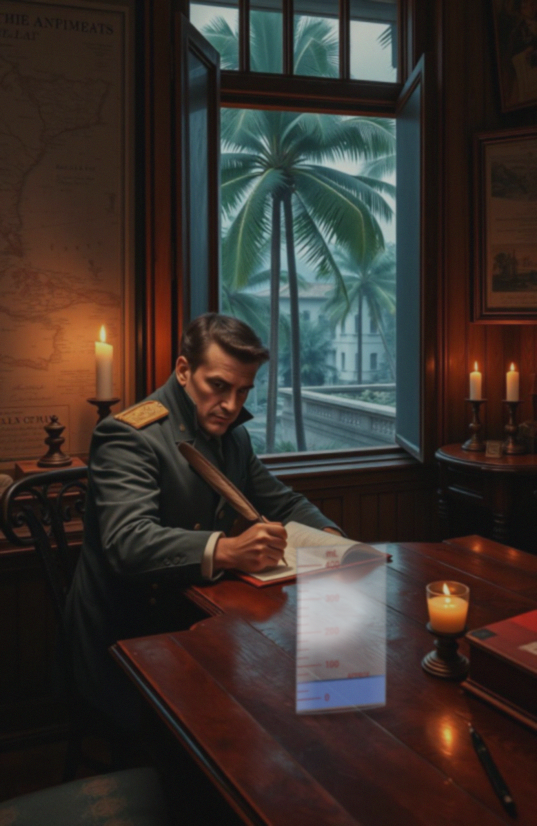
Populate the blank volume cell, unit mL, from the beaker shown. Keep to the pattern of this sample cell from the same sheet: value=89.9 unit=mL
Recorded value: value=50 unit=mL
